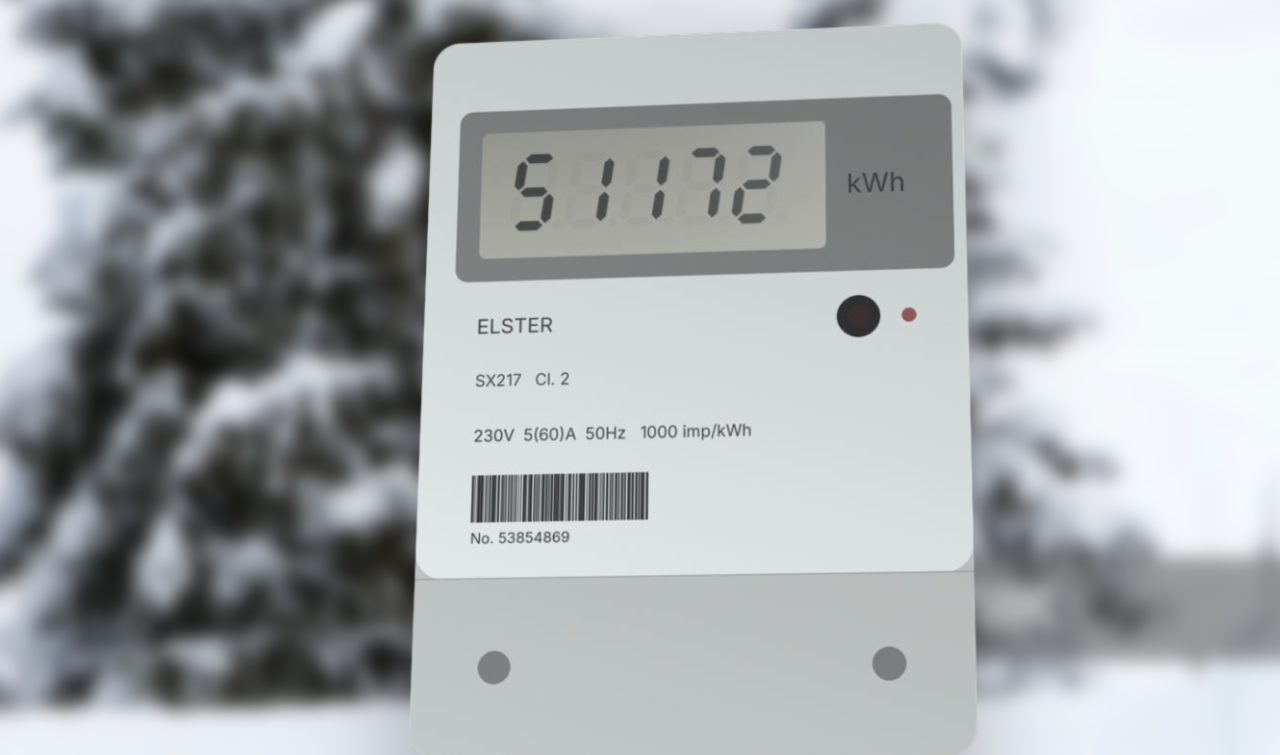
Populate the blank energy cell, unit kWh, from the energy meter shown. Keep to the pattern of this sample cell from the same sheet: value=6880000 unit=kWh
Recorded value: value=51172 unit=kWh
